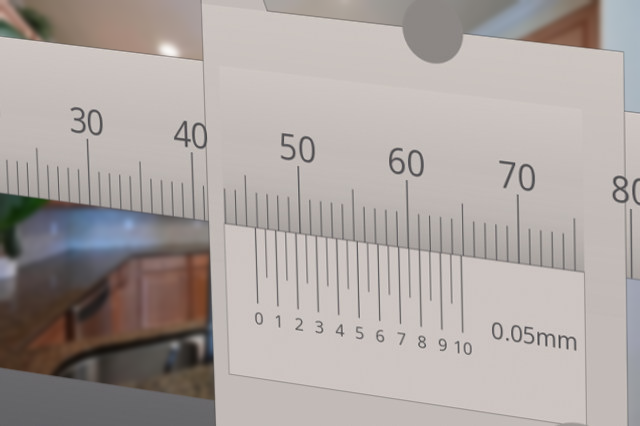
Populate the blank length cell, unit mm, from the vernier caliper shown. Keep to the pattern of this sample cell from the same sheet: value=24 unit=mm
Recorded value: value=45.8 unit=mm
